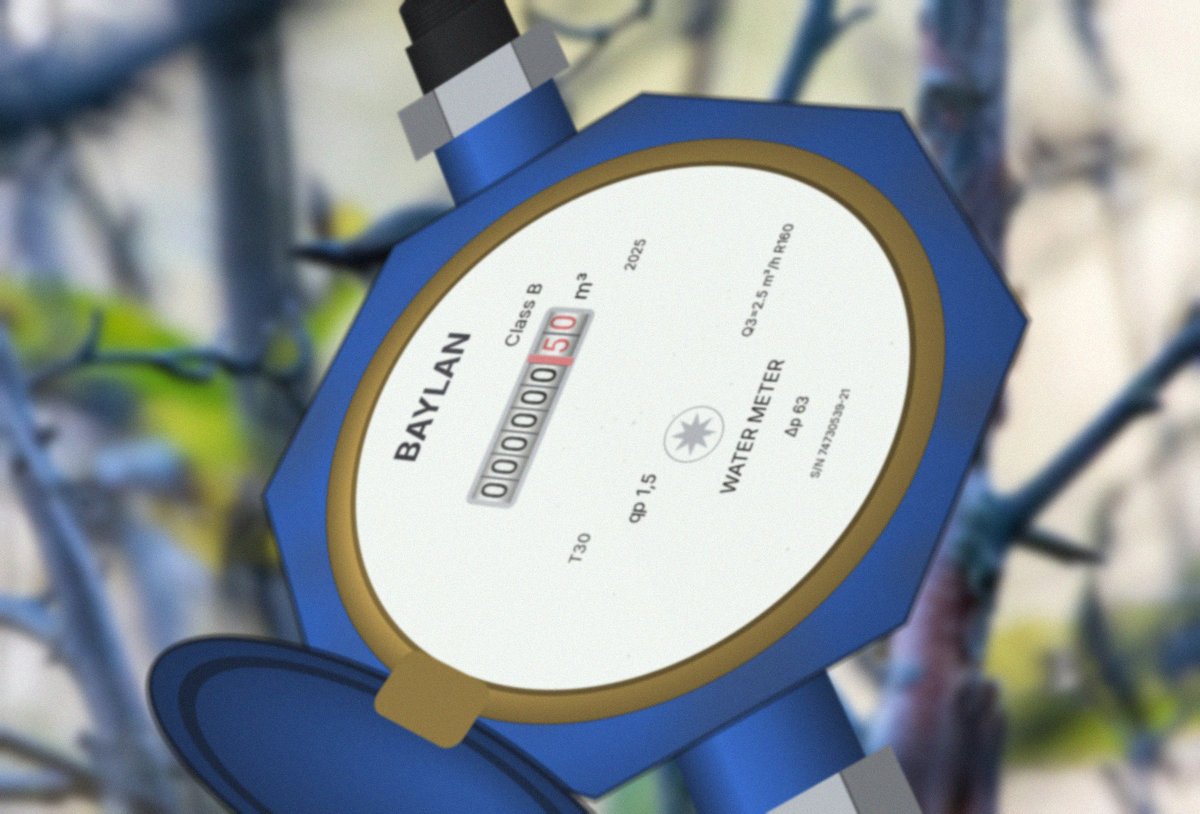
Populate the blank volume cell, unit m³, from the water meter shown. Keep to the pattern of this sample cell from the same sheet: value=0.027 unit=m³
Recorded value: value=0.50 unit=m³
